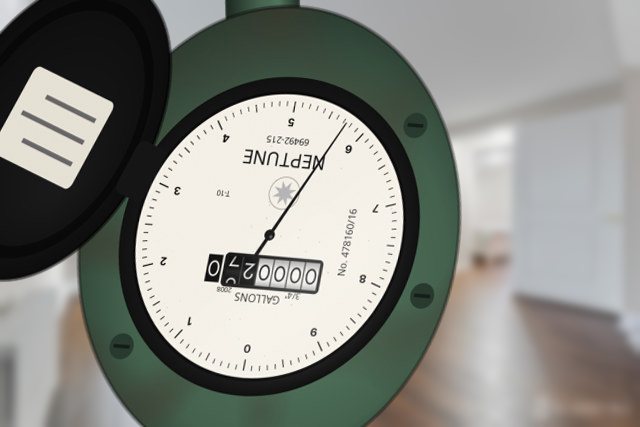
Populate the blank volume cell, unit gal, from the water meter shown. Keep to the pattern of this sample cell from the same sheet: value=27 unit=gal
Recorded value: value=265.7 unit=gal
